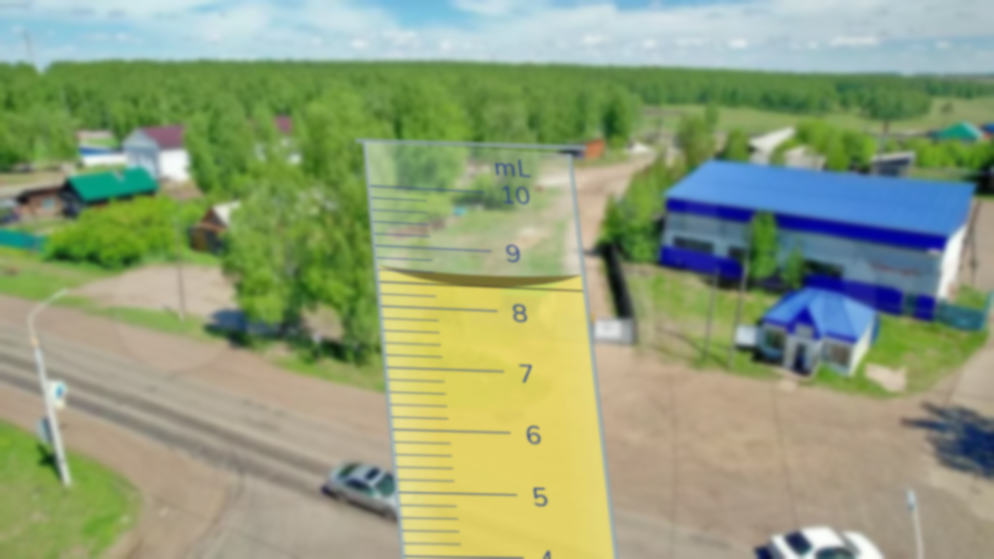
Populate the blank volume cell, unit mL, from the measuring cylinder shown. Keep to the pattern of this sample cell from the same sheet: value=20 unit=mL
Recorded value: value=8.4 unit=mL
